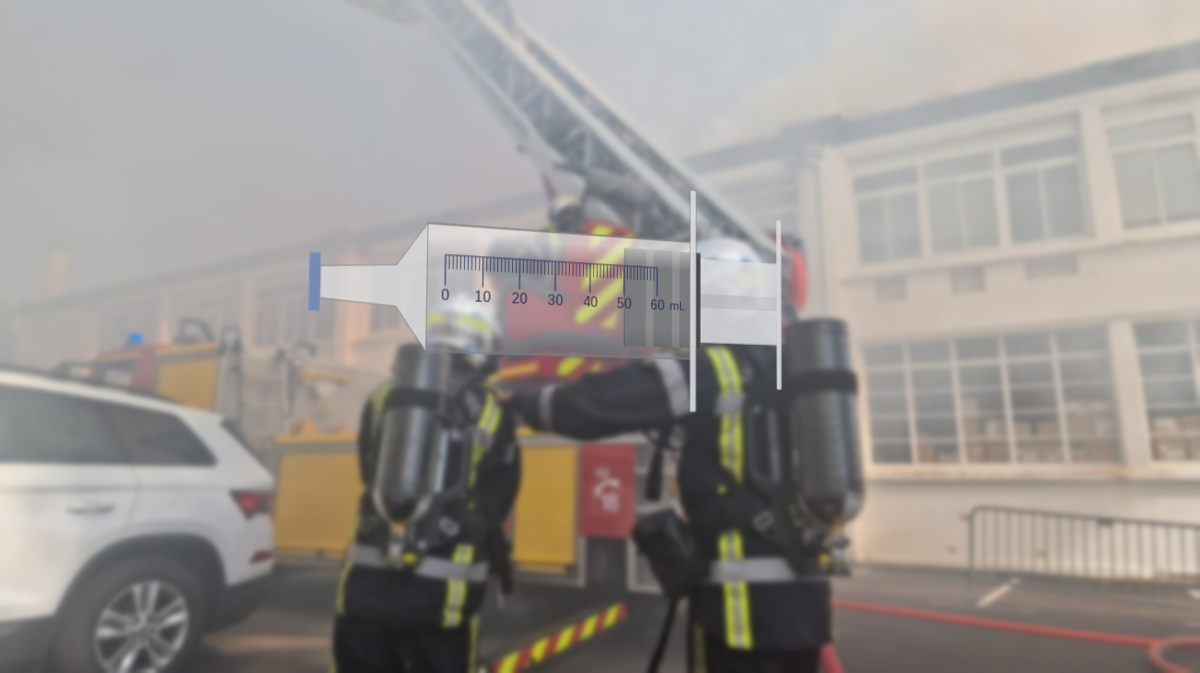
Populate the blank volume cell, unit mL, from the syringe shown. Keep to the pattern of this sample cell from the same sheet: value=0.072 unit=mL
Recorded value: value=50 unit=mL
